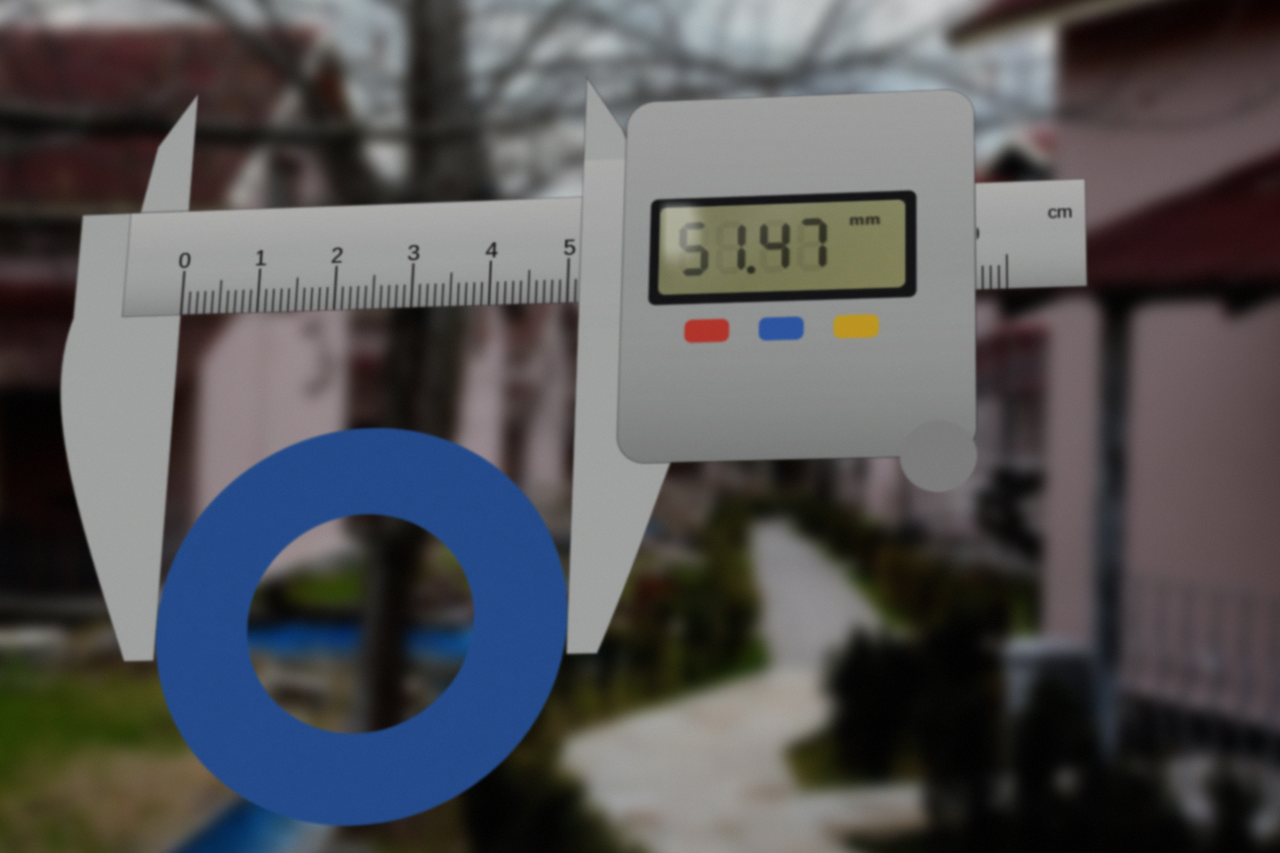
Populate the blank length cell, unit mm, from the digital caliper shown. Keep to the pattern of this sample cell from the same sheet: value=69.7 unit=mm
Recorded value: value=51.47 unit=mm
